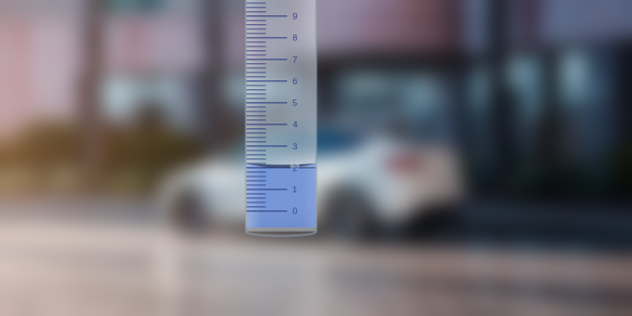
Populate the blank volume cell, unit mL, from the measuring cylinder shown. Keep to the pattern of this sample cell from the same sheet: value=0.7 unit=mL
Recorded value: value=2 unit=mL
